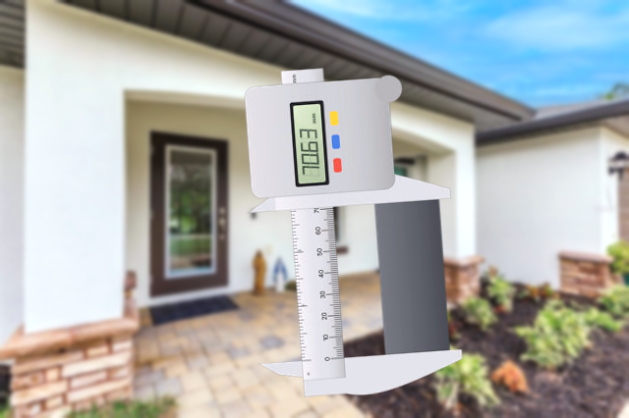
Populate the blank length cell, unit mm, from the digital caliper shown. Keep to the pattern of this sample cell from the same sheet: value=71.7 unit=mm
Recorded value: value=70.63 unit=mm
